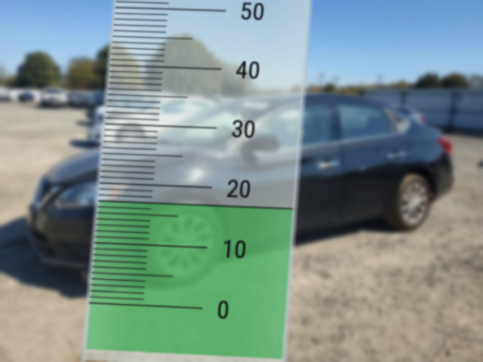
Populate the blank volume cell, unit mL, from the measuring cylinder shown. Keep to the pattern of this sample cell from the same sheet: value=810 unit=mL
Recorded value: value=17 unit=mL
